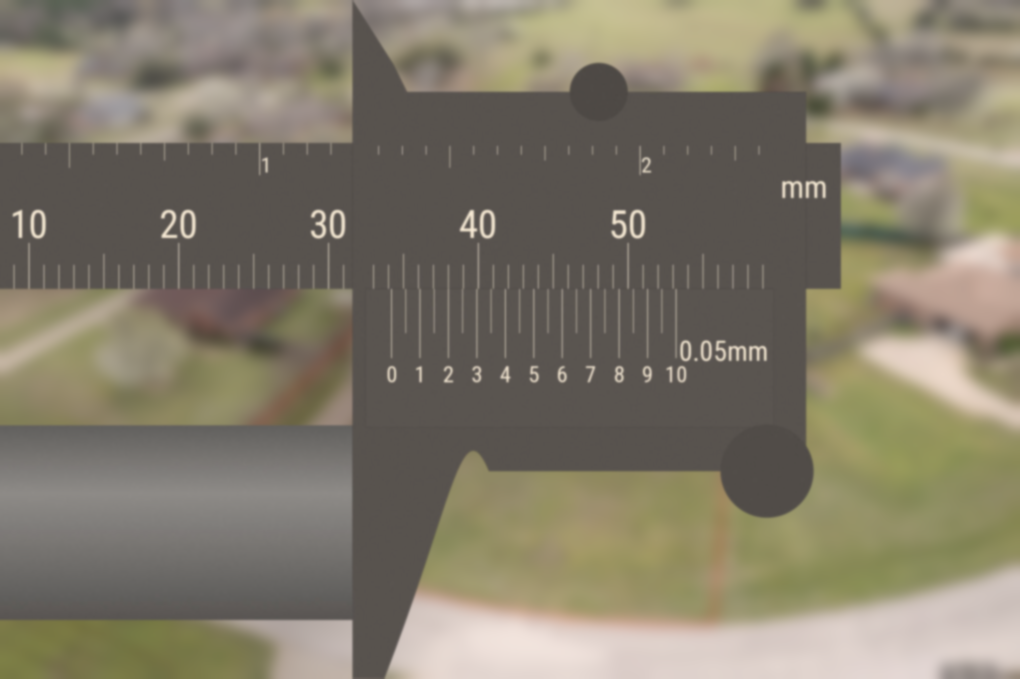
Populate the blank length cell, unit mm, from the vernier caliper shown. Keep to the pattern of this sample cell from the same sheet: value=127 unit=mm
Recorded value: value=34.2 unit=mm
